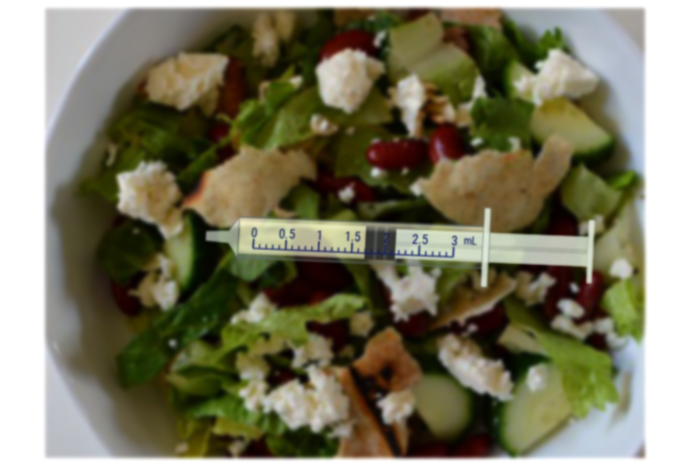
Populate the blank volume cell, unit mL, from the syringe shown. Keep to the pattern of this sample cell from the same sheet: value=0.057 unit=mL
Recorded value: value=1.7 unit=mL
